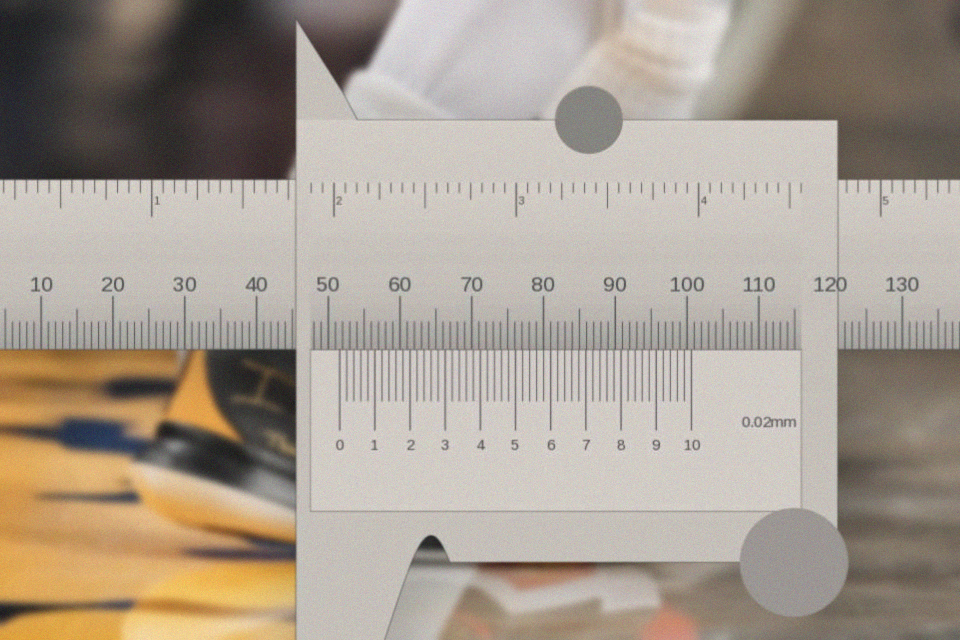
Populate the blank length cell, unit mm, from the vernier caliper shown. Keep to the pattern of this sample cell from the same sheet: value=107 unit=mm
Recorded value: value=51.6 unit=mm
